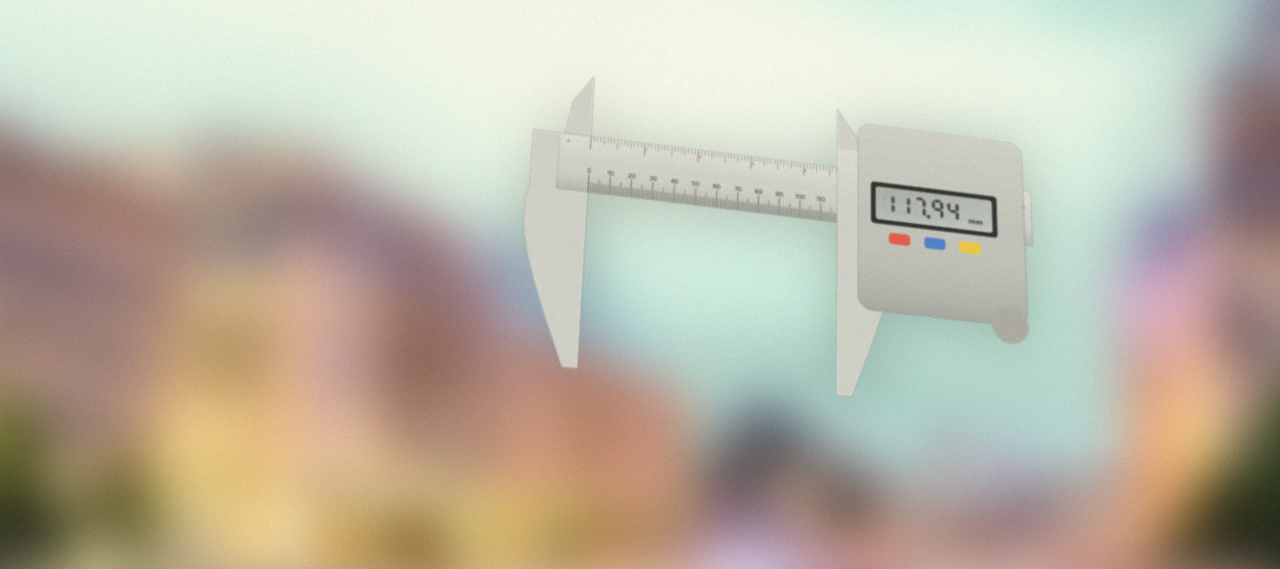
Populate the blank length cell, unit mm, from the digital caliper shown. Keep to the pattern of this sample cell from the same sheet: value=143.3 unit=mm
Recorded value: value=117.94 unit=mm
